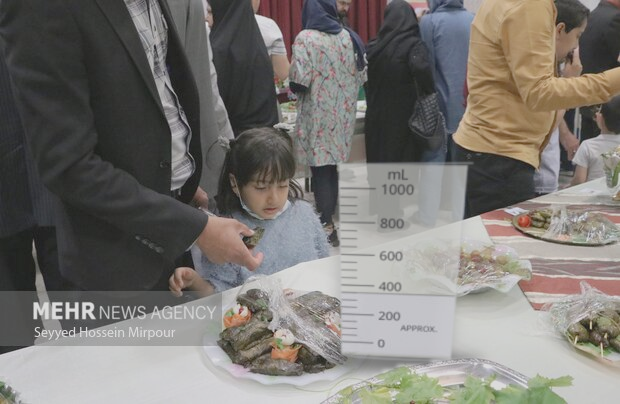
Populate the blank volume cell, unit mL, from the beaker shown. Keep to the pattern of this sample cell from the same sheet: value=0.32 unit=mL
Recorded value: value=350 unit=mL
